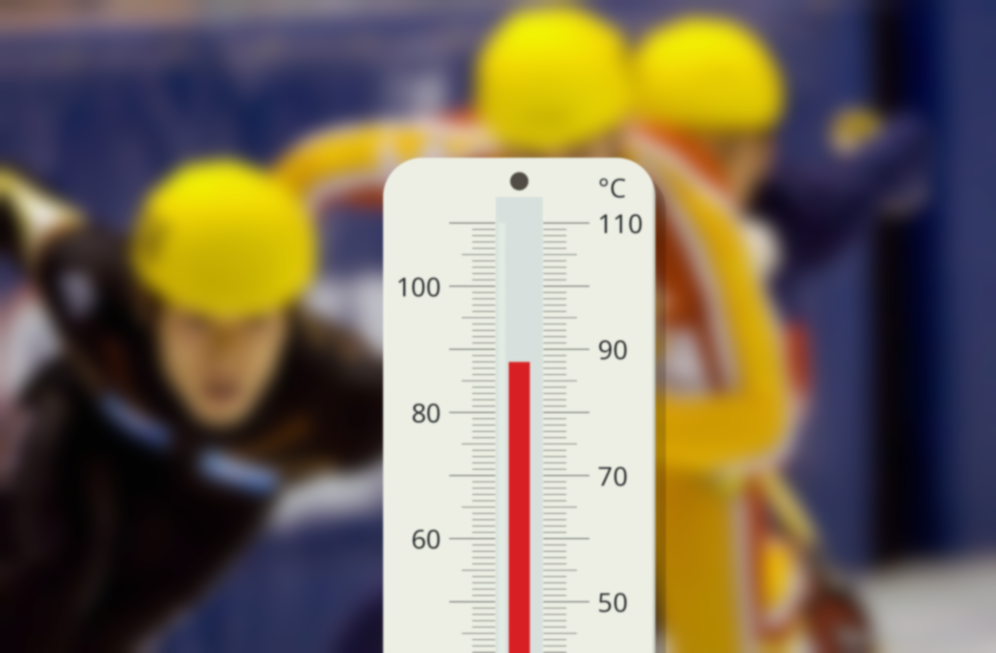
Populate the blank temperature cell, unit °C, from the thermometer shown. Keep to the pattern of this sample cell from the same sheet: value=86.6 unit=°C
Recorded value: value=88 unit=°C
